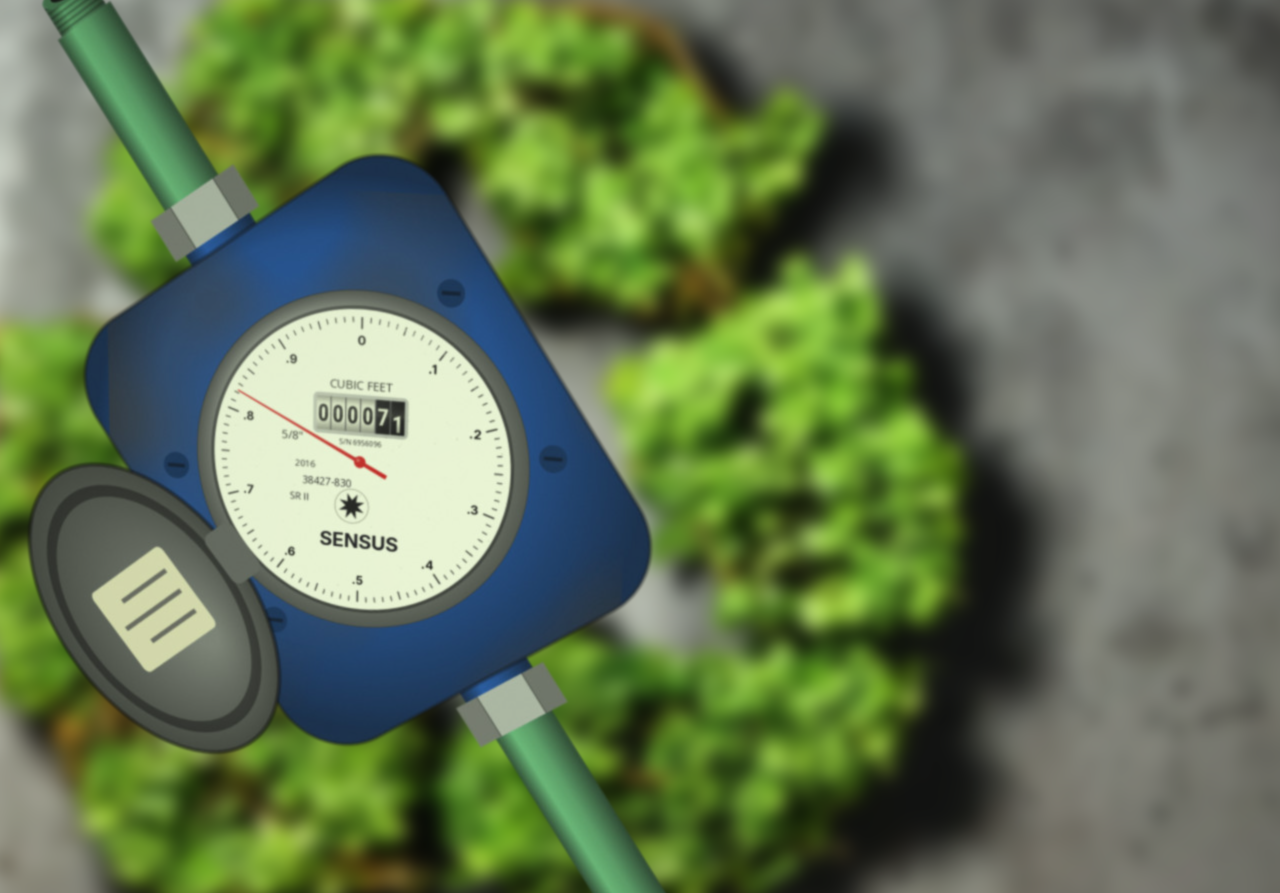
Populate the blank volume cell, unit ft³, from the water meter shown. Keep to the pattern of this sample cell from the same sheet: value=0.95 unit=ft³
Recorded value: value=70.82 unit=ft³
